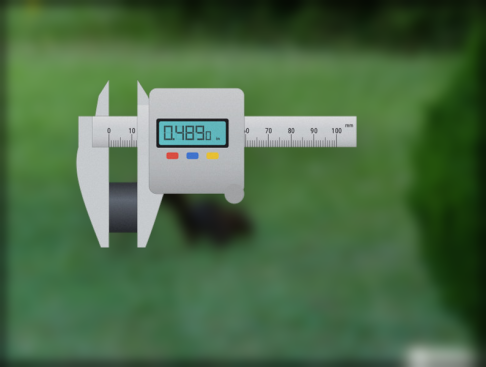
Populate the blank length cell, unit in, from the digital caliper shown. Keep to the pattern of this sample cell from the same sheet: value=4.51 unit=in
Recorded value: value=0.4890 unit=in
